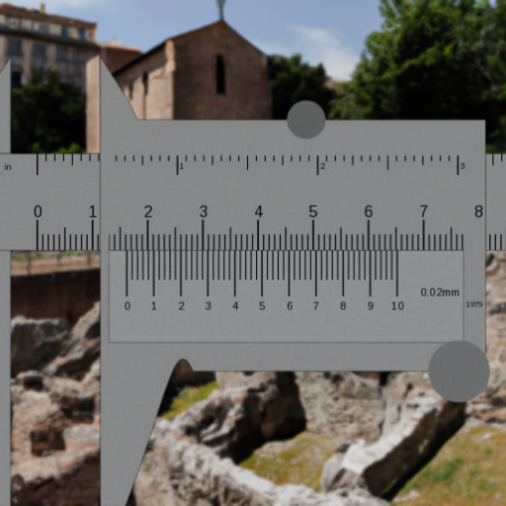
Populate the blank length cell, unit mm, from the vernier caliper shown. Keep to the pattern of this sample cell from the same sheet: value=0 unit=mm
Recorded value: value=16.2 unit=mm
